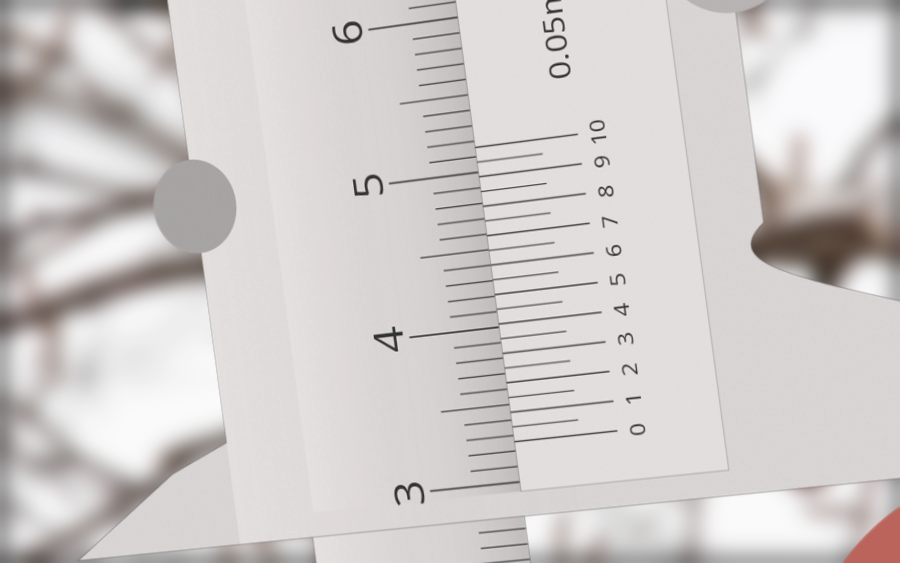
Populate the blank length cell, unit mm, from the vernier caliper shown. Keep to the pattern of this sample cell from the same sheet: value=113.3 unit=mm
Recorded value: value=32.6 unit=mm
